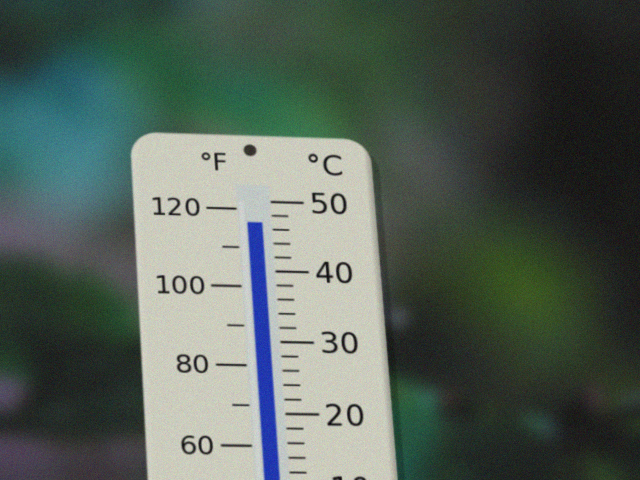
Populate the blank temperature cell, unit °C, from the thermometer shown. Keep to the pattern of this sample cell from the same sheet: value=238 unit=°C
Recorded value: value=47 unit=°C
